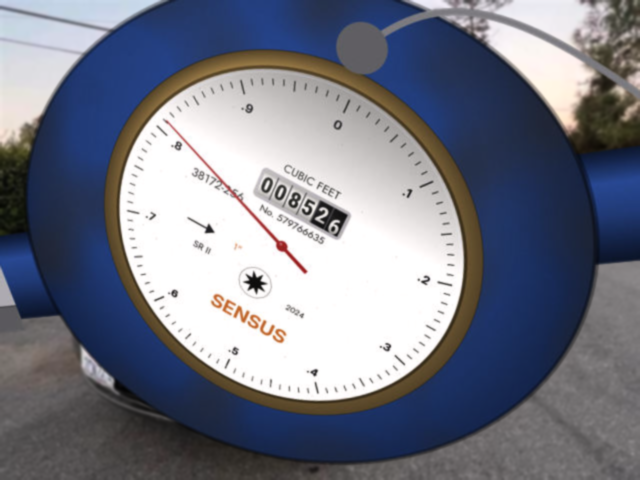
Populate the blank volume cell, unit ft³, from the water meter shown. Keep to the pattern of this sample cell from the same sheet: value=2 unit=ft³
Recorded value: value=8525.81 unit=ft³
